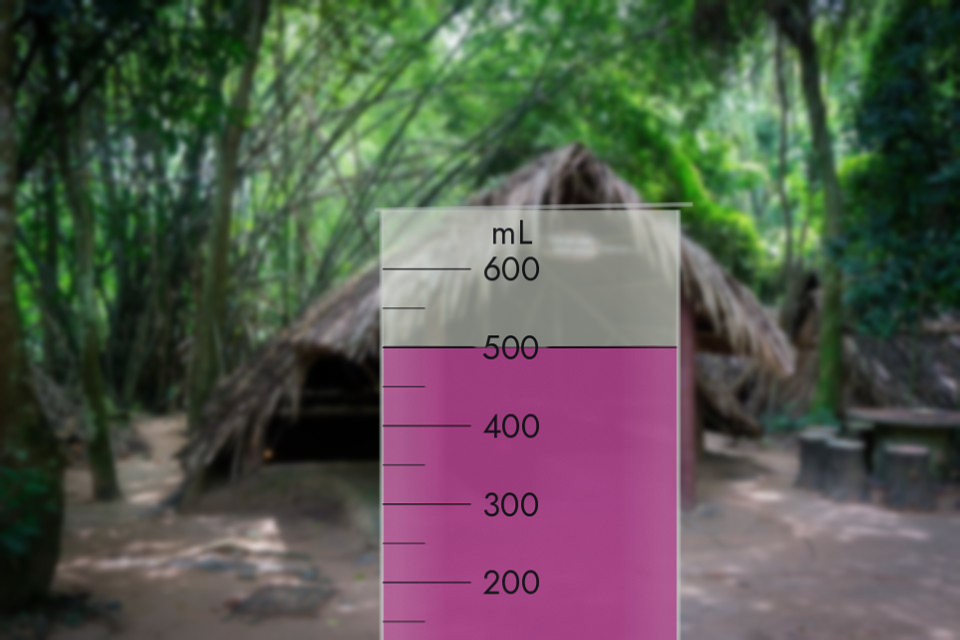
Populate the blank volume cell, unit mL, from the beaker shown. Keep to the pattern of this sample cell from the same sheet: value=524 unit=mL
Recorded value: value=500 unit=mL
